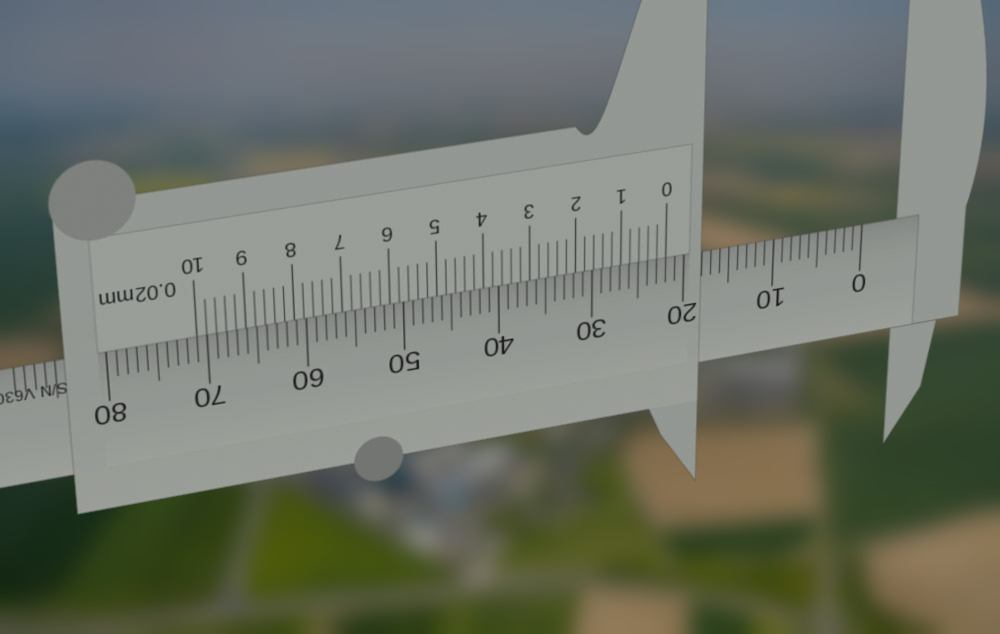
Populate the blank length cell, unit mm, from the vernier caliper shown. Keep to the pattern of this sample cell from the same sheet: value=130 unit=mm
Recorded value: value=22.0 unit=mm
